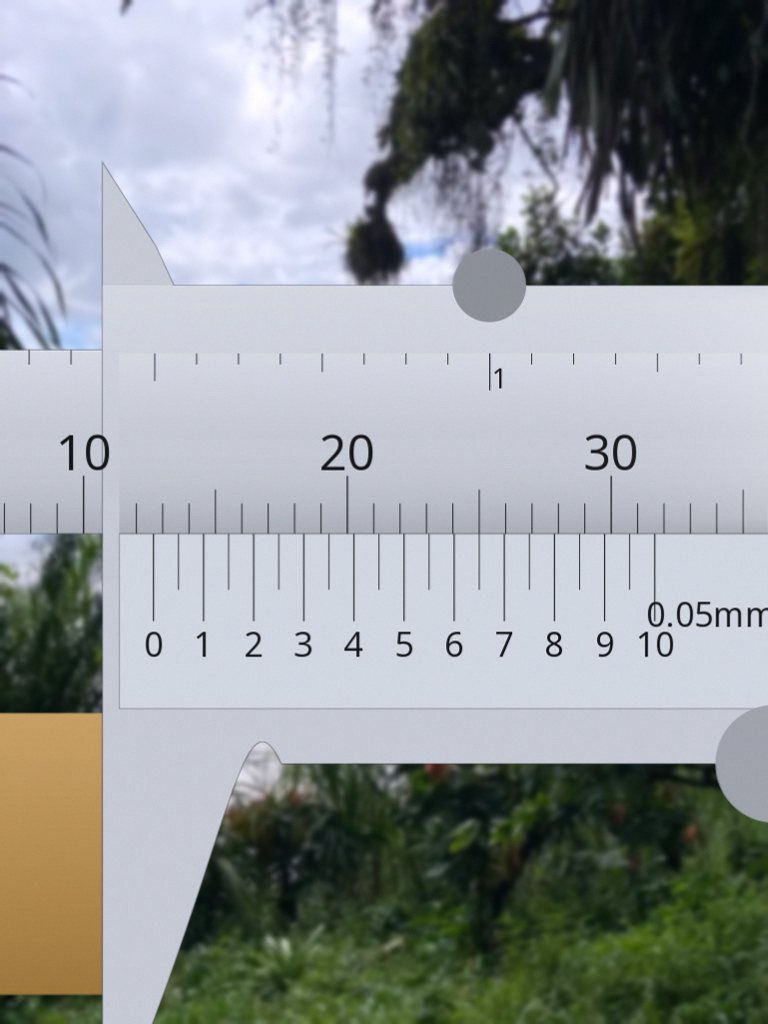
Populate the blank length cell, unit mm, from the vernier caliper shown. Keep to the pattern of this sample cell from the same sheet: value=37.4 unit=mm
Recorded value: value=12.65 unit=mm
